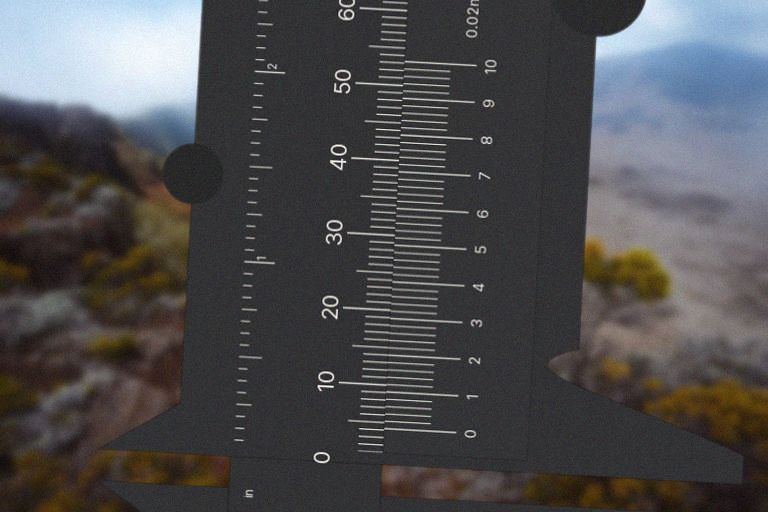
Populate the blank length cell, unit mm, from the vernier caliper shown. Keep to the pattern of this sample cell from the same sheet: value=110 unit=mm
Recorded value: value=4.2 unit=mm
